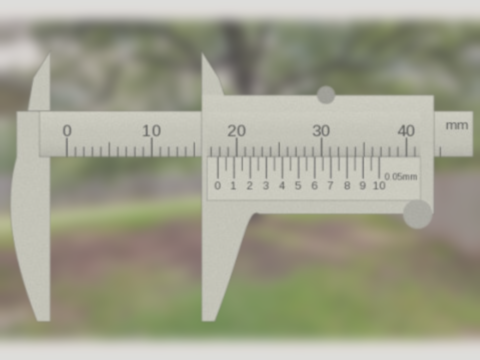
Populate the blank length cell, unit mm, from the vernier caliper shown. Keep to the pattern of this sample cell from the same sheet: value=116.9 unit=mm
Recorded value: value=17.8 unit=mm
